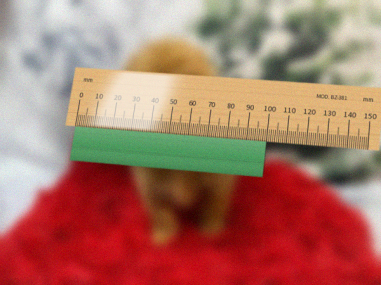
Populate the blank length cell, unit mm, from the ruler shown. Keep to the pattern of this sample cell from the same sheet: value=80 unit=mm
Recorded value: value=100 unit=mm
